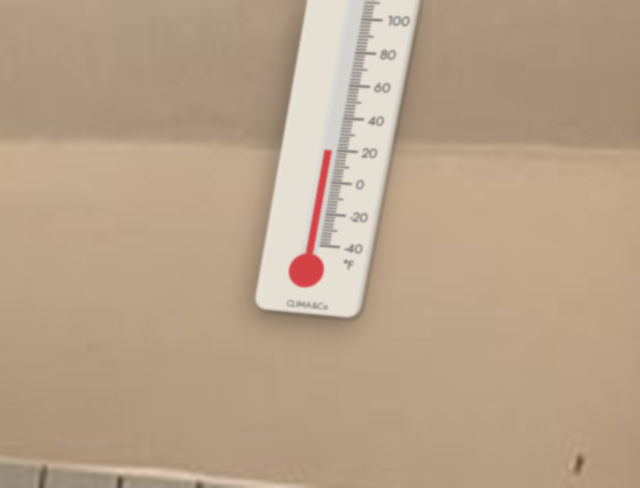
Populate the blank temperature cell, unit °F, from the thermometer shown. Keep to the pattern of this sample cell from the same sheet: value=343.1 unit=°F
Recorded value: value=20 unit=°F
